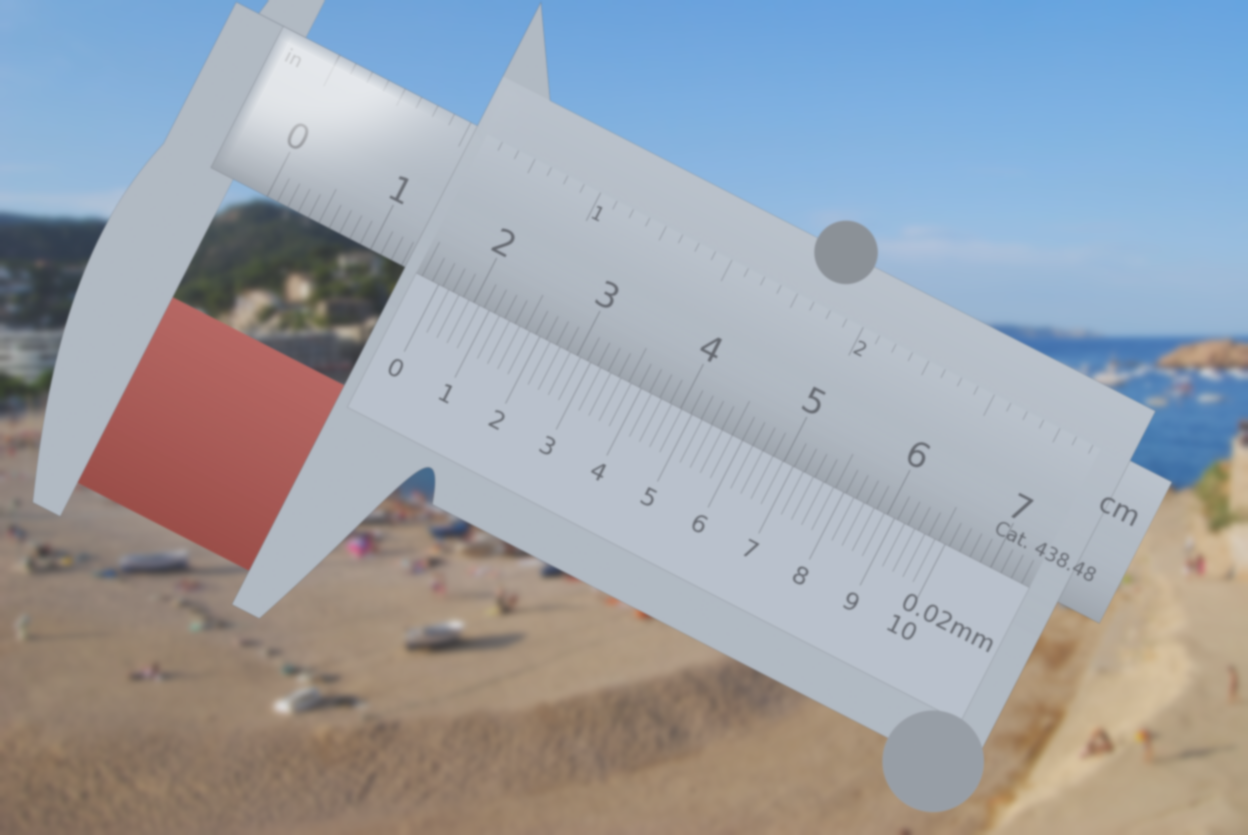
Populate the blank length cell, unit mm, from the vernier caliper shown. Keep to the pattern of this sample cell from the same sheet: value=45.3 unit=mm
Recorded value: value=16.6 unit=mm
